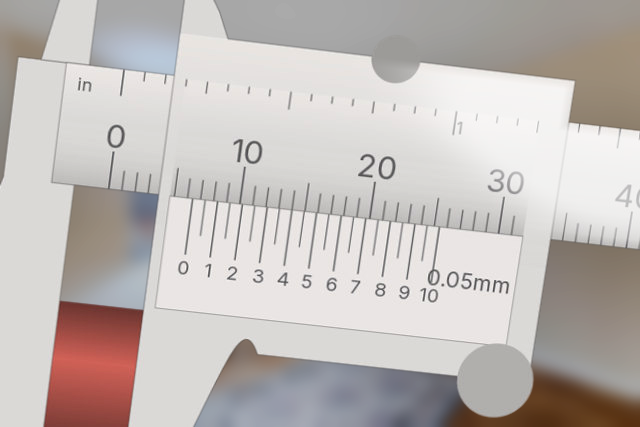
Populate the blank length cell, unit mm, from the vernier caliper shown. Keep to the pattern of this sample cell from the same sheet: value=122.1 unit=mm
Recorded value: value=6.4 unit=mm
